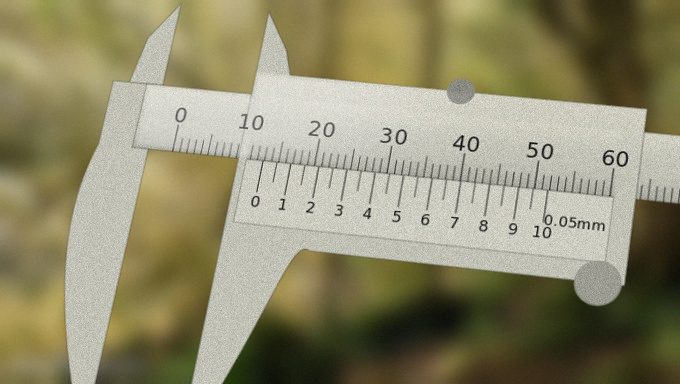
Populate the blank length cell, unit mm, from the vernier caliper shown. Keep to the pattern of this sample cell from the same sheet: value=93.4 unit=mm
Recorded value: value=12.8 unit=mm
